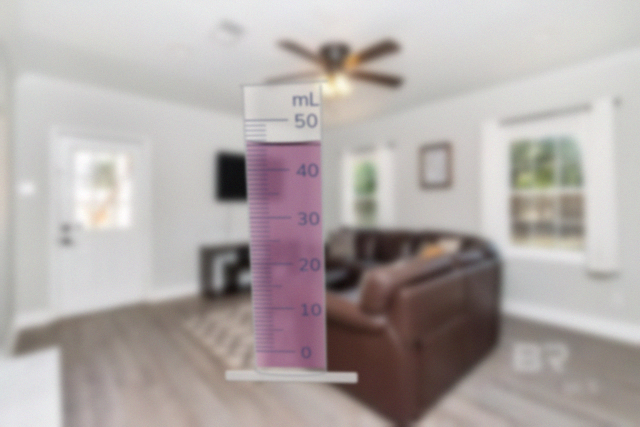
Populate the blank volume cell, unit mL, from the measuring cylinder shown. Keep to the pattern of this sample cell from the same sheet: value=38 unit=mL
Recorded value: value=45 unit=mL
